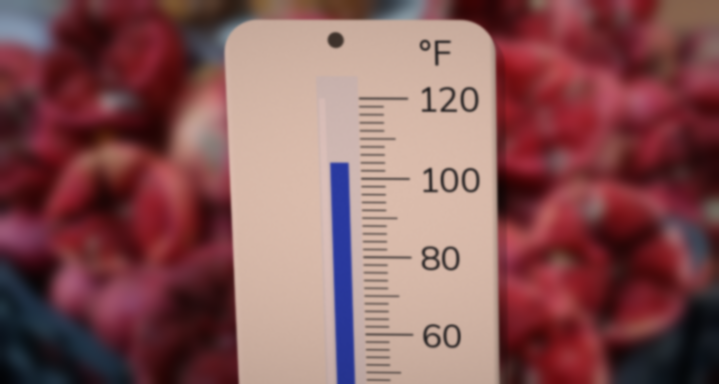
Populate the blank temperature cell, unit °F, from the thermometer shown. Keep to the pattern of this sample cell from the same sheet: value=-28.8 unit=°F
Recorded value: value=104 unit=°F
